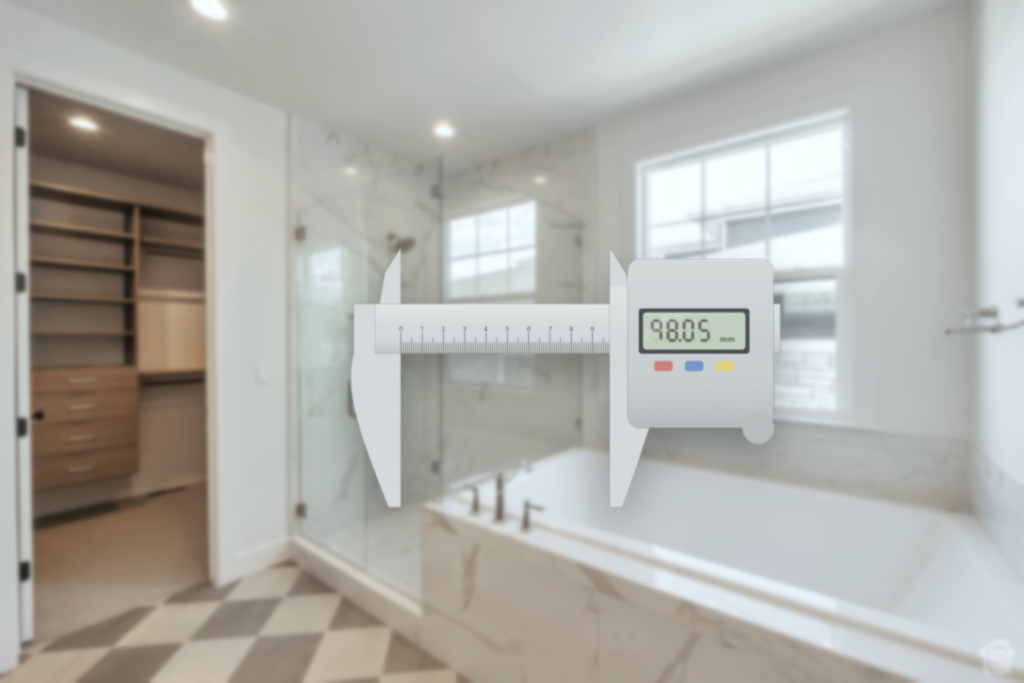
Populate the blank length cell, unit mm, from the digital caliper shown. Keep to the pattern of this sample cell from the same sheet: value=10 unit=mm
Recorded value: value=98.05 unit=mm
